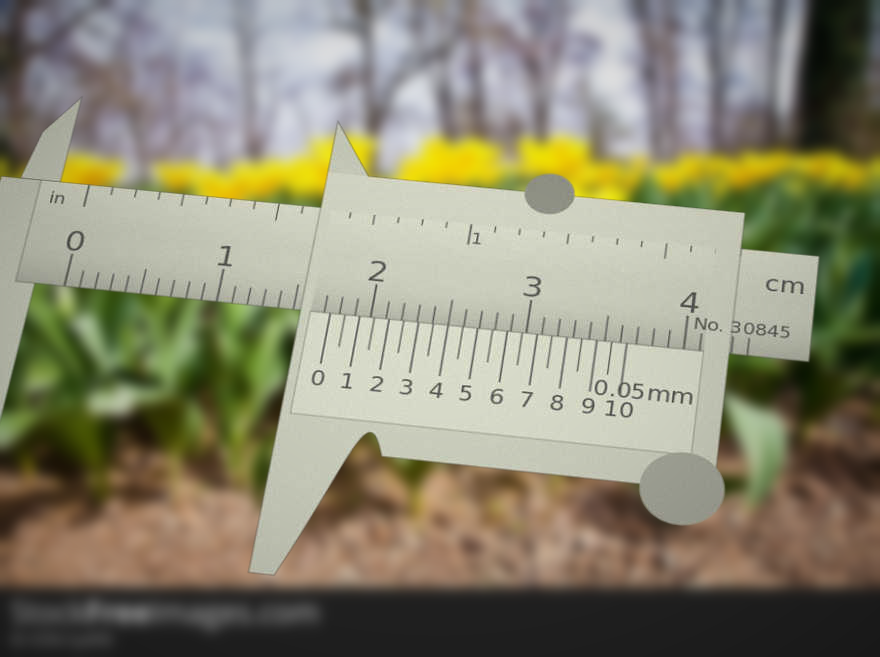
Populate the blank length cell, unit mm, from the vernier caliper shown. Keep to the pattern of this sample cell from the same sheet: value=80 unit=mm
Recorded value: value=17.4 unit=mm
